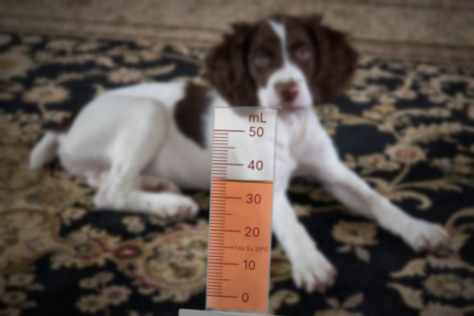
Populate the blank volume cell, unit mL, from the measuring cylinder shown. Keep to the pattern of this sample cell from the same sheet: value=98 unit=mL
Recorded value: value=35 unit=mL
